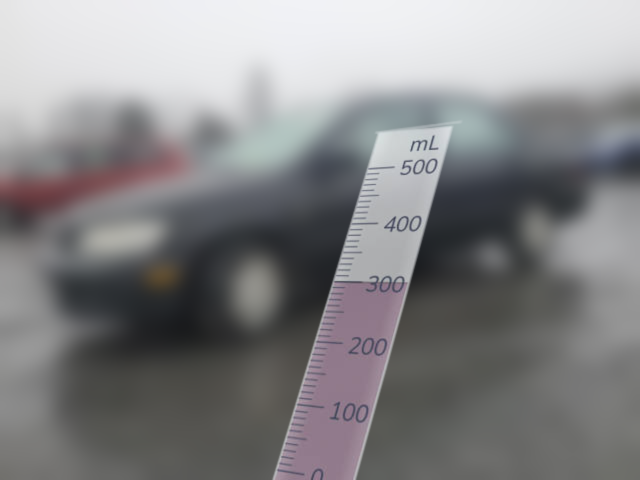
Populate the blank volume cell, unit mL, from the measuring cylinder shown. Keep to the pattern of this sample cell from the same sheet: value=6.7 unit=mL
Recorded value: value=300 unit=mL
